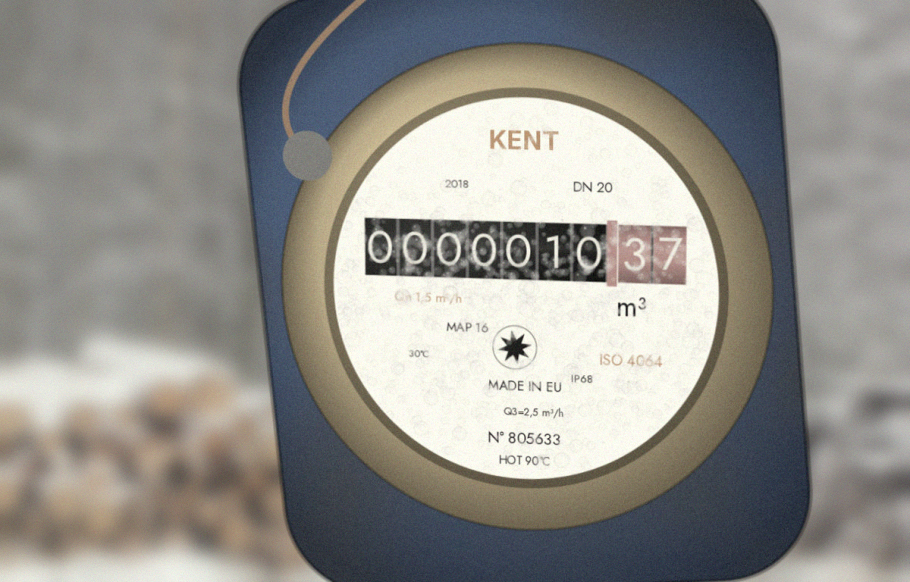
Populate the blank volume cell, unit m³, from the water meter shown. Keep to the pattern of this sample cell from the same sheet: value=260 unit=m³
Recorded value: value=10.37 unit=m³
